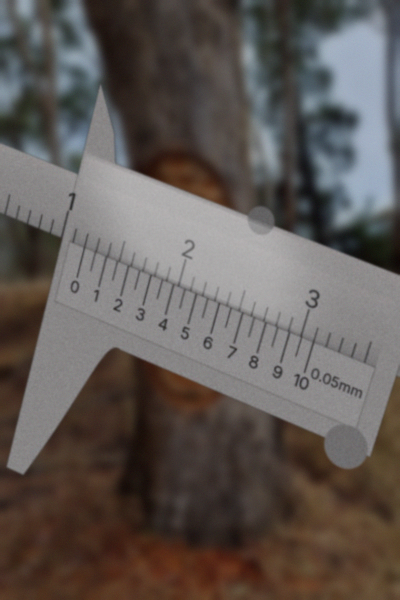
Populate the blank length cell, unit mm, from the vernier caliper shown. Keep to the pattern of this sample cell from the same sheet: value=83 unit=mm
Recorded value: value=12.0 unit=mm
